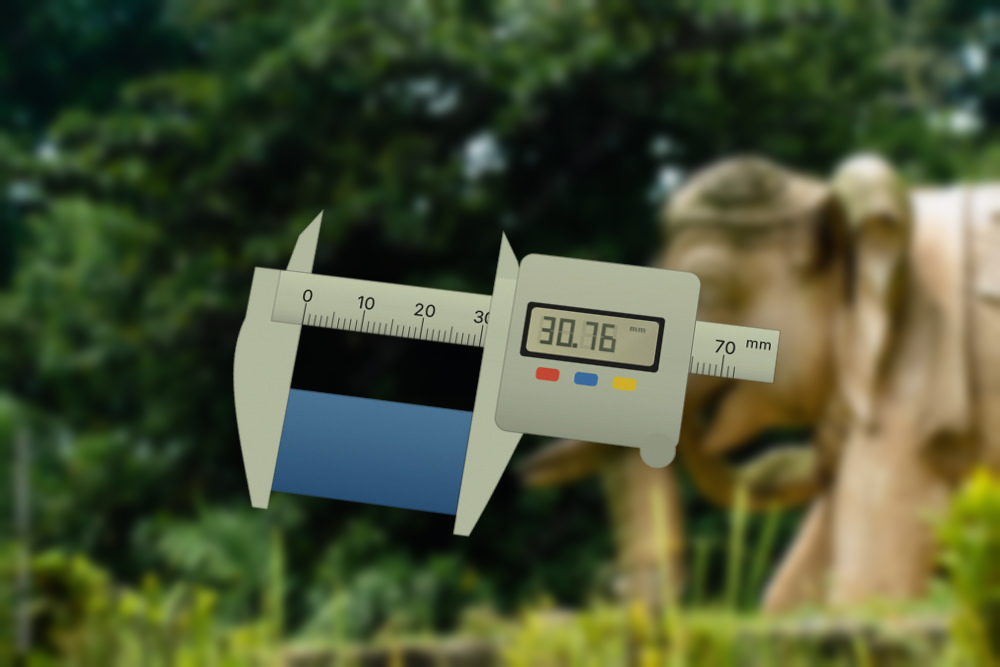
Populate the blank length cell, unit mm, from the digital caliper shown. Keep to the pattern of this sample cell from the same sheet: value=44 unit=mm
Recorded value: value=30.76 unit=mm
